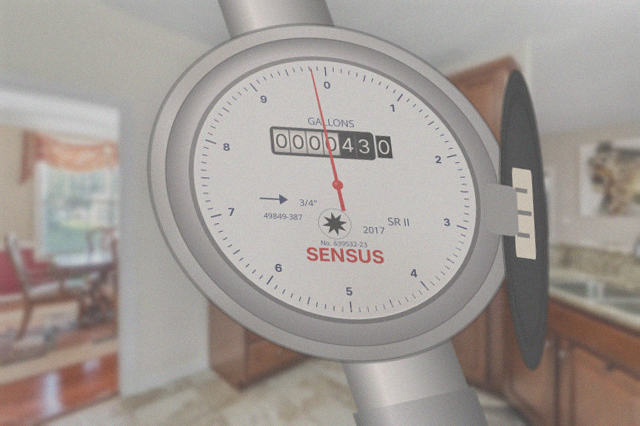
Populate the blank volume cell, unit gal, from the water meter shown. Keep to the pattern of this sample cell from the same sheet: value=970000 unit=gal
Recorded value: value=429.8 unit=gal
